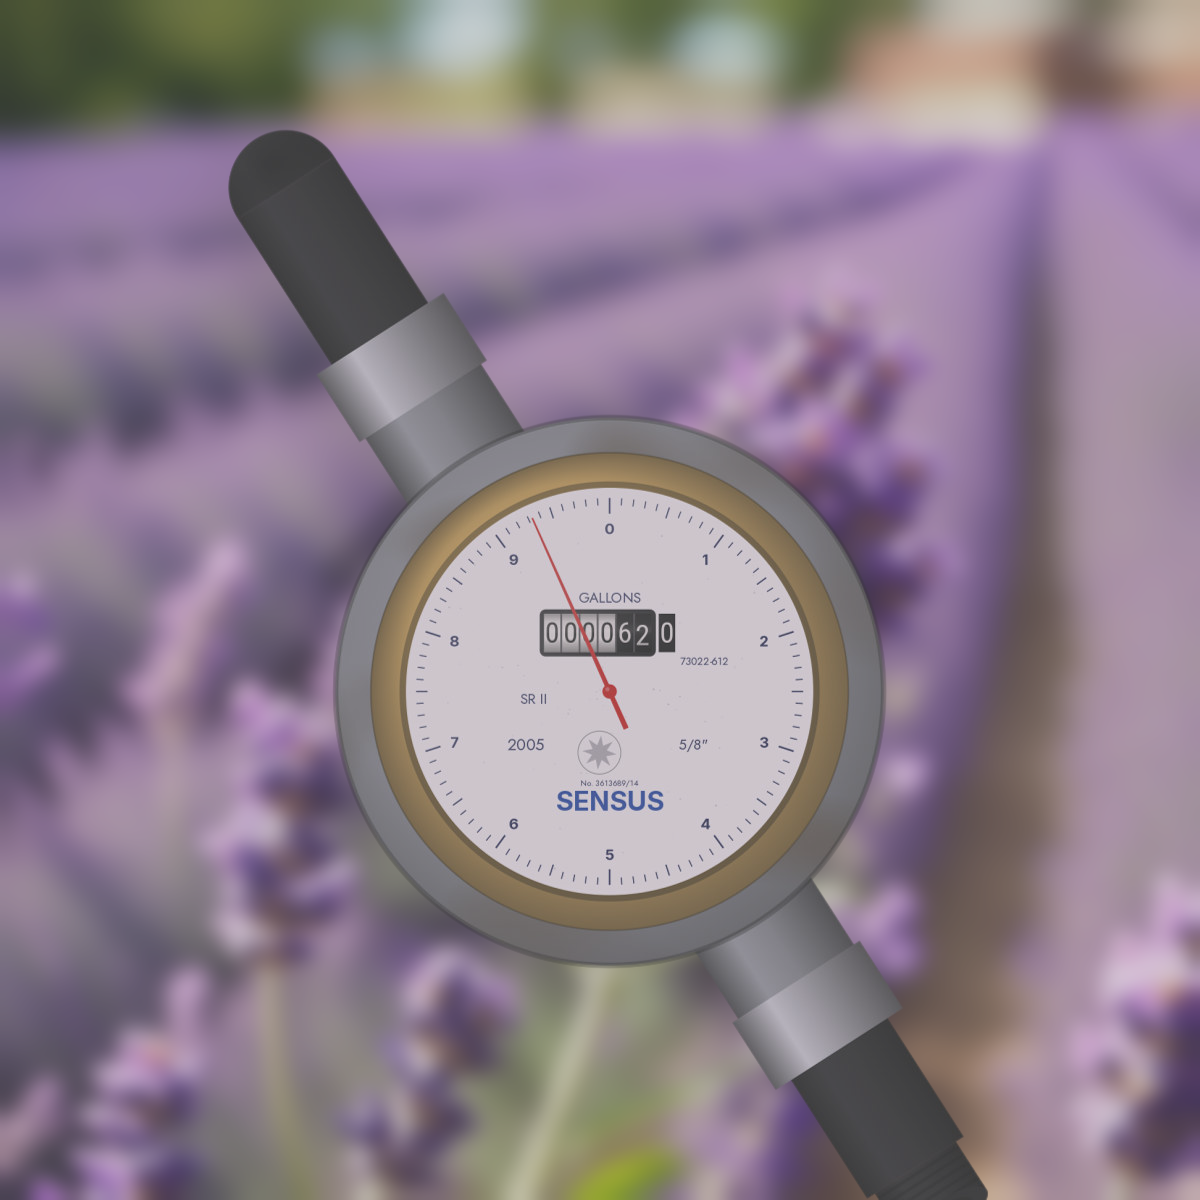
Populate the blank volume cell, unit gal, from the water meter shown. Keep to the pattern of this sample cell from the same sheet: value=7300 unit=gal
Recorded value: value=619.3 unit=gal
